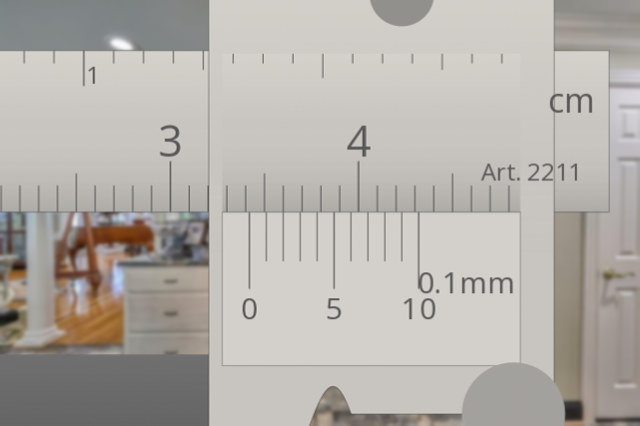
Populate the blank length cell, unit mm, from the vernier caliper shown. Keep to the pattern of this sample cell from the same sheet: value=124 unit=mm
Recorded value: value=34.2 unit=mm
